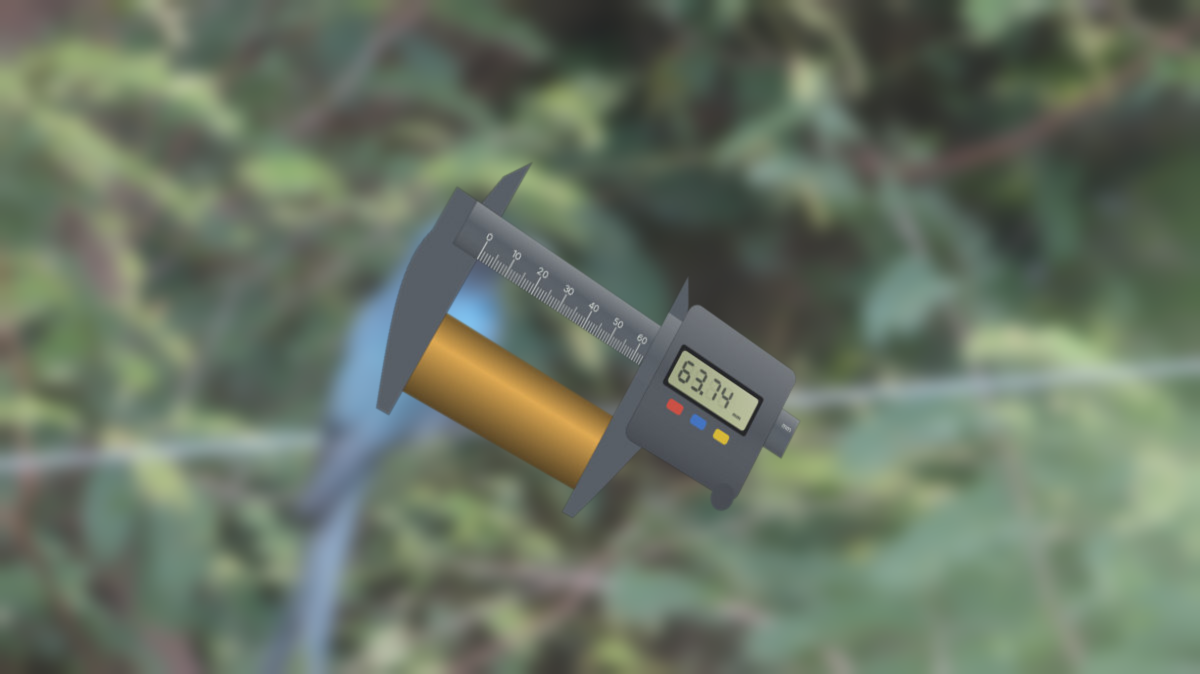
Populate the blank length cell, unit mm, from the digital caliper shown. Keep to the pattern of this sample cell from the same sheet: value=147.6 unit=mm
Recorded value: value=63.74 unit=mm
